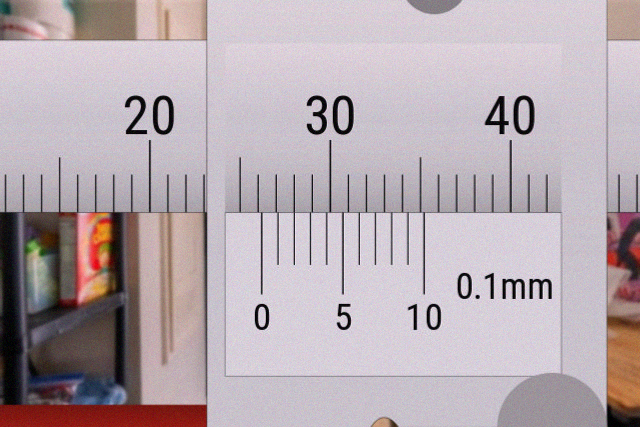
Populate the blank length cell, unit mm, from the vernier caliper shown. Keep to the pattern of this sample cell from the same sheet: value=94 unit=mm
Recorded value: value=26.2 unit=mm
